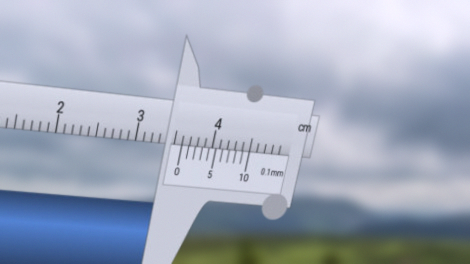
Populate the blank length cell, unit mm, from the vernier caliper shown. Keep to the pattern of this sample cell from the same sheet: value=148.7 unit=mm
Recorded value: value=36.0 unit=mm
